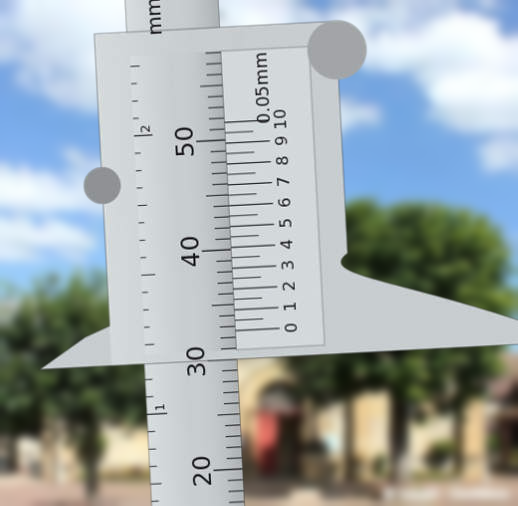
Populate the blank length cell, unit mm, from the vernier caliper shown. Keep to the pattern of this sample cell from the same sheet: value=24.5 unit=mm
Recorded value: value=32.6 unit=mm
